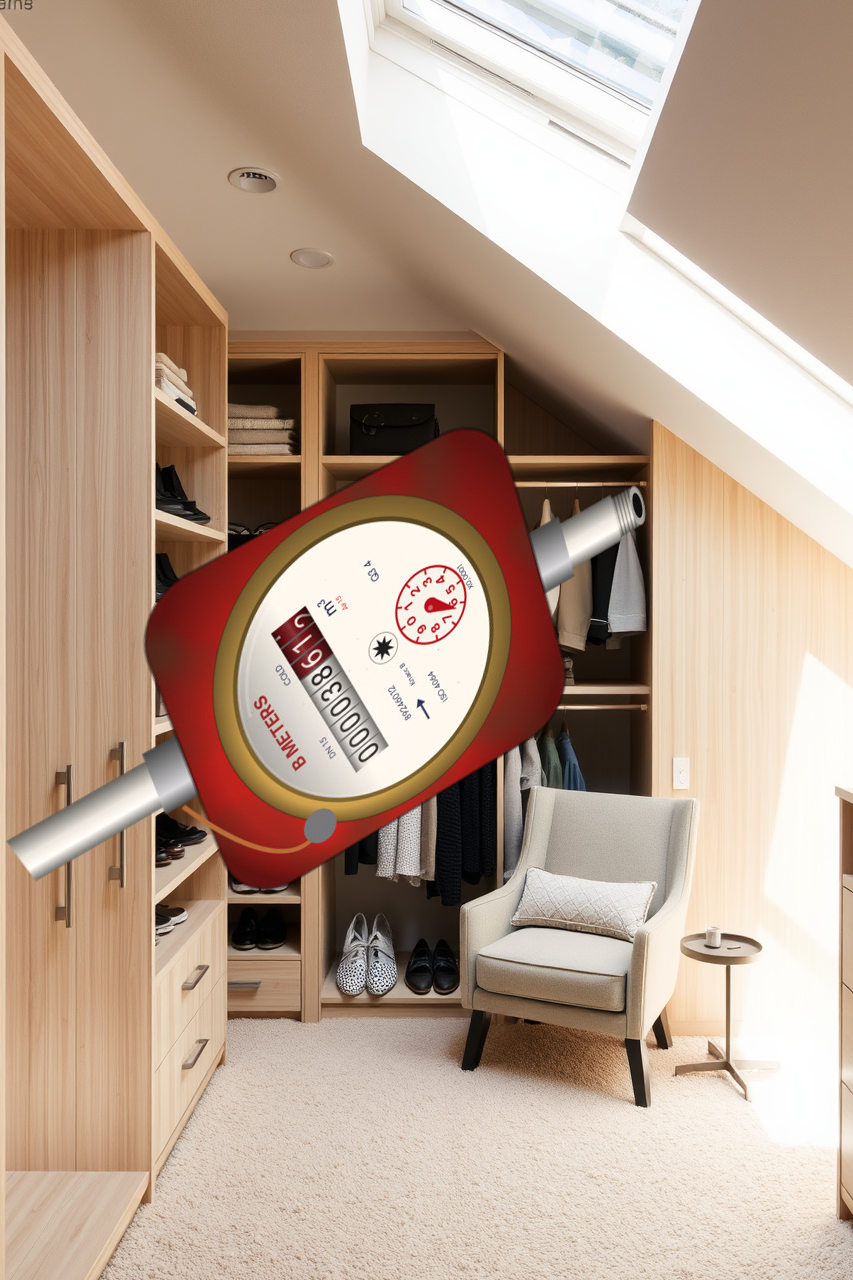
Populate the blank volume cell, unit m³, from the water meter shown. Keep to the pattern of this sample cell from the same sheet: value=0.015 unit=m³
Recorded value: value=38.6116 unit=m³
